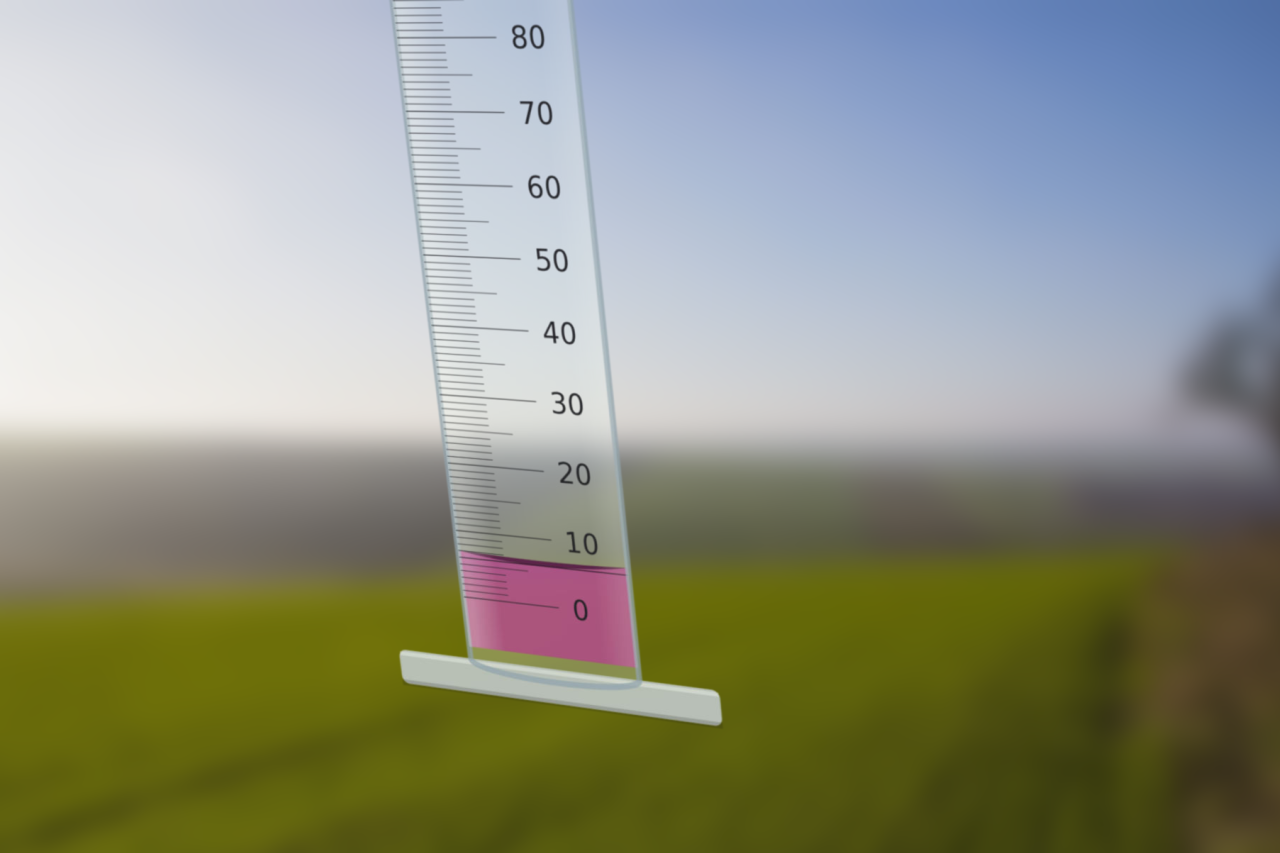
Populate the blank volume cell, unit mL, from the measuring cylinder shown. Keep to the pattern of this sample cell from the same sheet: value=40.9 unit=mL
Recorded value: value=6 unit=mL
